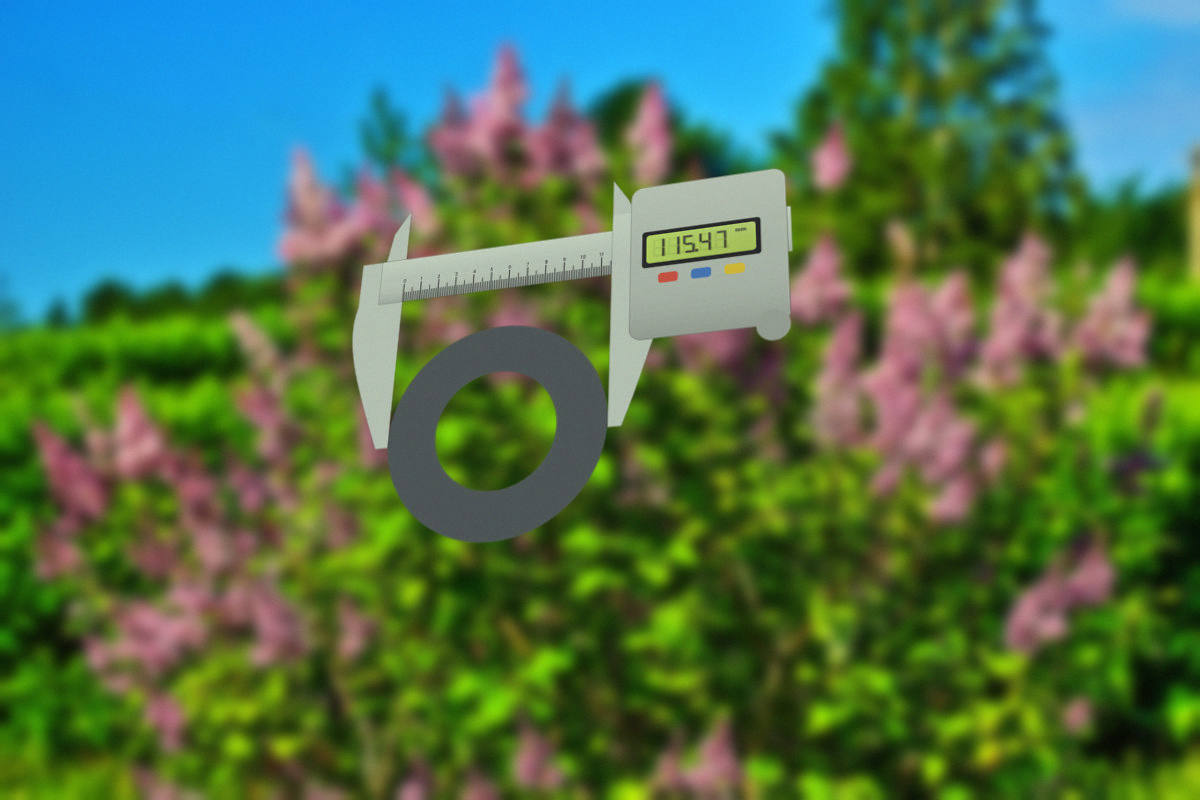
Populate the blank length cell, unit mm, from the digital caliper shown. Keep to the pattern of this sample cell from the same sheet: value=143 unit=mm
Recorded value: value=115.47 unit=mm
